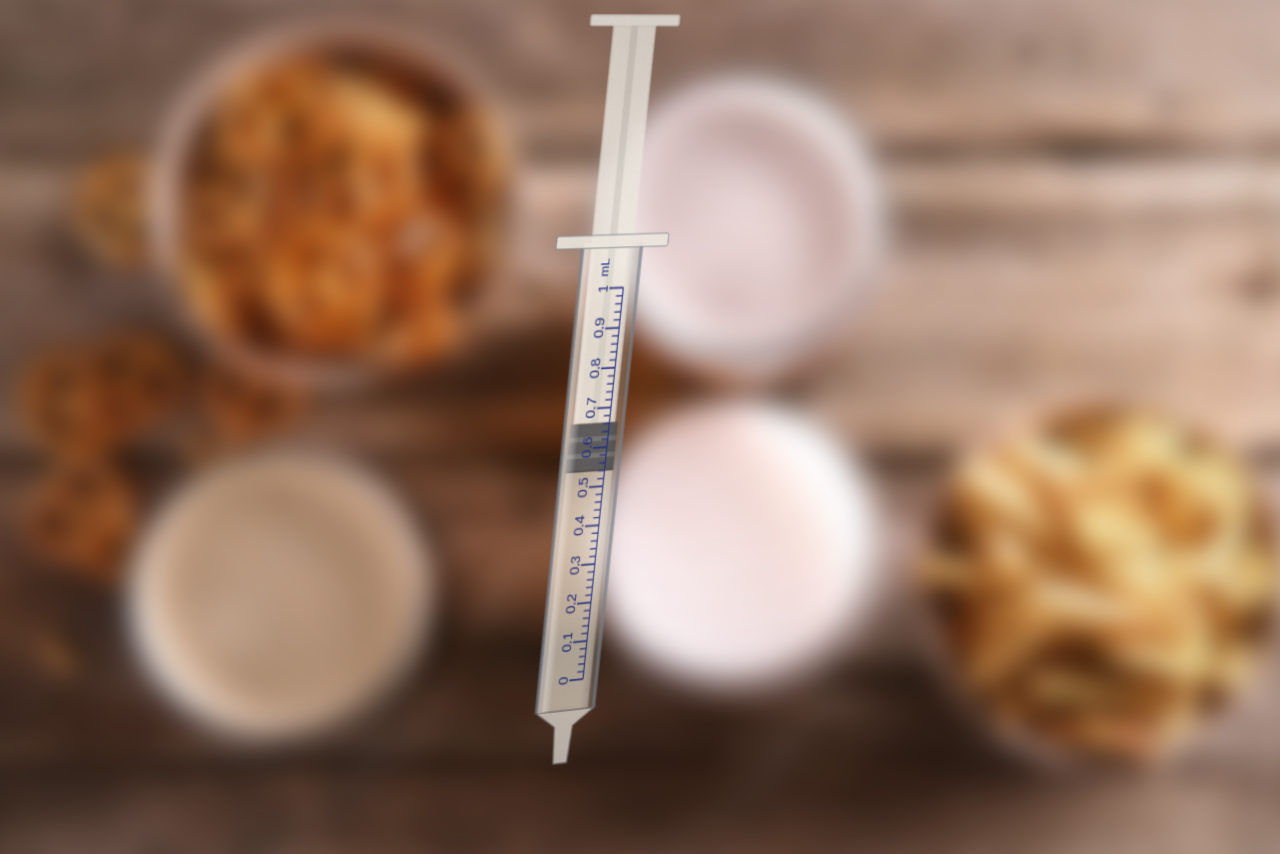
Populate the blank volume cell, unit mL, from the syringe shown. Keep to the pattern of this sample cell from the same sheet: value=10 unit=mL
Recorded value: value=0.54 unit=mL
